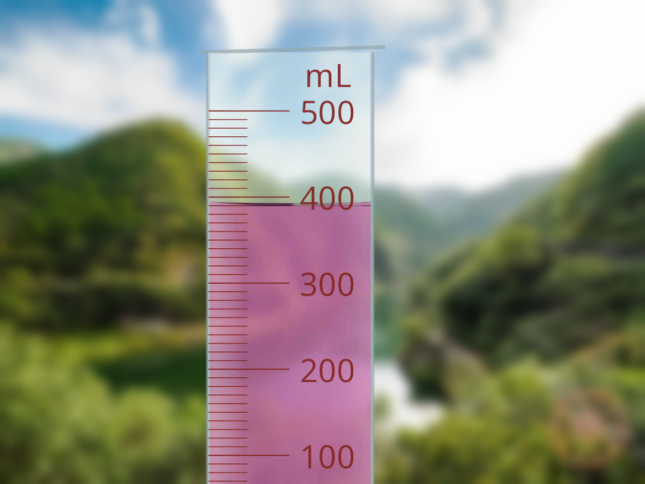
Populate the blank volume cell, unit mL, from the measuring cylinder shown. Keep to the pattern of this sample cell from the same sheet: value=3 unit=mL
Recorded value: value=390 unit=mL
